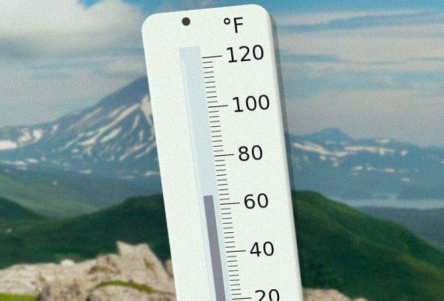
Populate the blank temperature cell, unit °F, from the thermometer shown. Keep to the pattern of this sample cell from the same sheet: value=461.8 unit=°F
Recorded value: value=64 unit=°F
